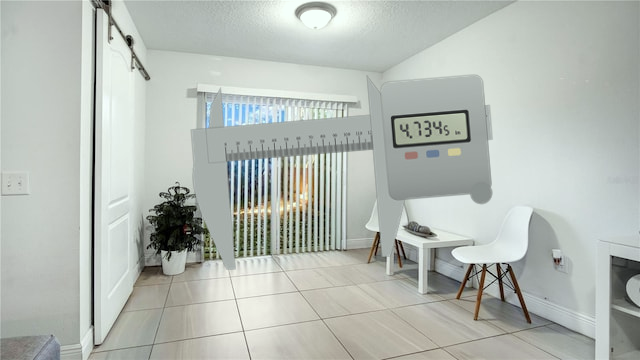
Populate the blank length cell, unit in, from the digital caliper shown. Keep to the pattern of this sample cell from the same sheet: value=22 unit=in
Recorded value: value=4.7345 unit=in
